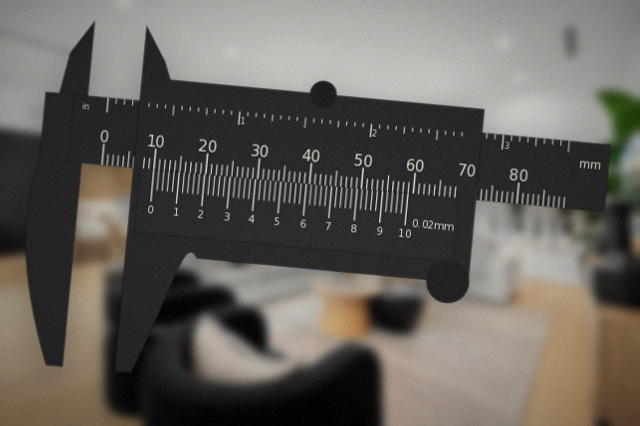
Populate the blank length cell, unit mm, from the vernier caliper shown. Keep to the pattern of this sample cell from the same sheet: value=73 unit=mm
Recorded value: value=10.0 unit=mm
